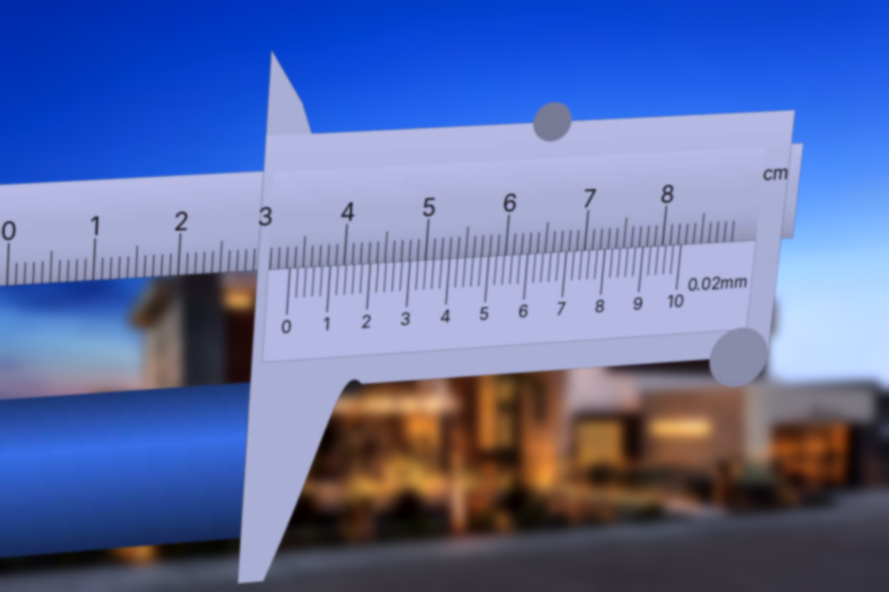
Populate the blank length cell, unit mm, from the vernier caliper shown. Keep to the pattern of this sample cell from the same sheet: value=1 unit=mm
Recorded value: value=33.4 unit=mm
